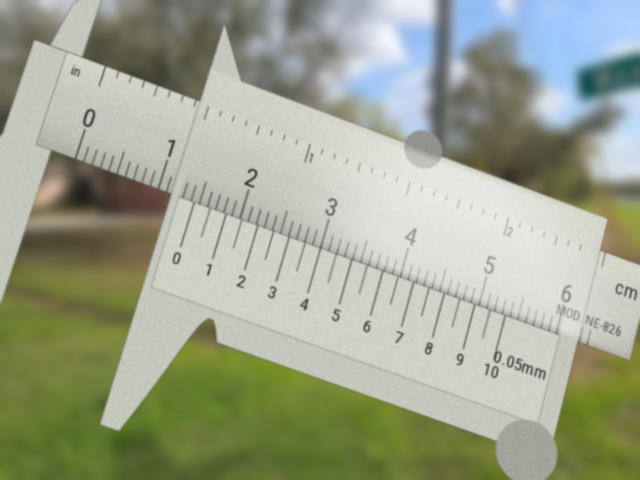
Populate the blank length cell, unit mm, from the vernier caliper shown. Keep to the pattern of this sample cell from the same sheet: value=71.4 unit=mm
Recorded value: value=14.4 unit=mm
